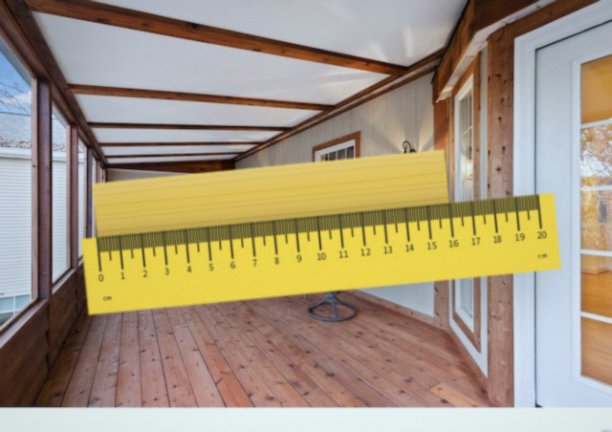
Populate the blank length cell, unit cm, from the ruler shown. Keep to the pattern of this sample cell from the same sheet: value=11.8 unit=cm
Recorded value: value=16 unit=cm
